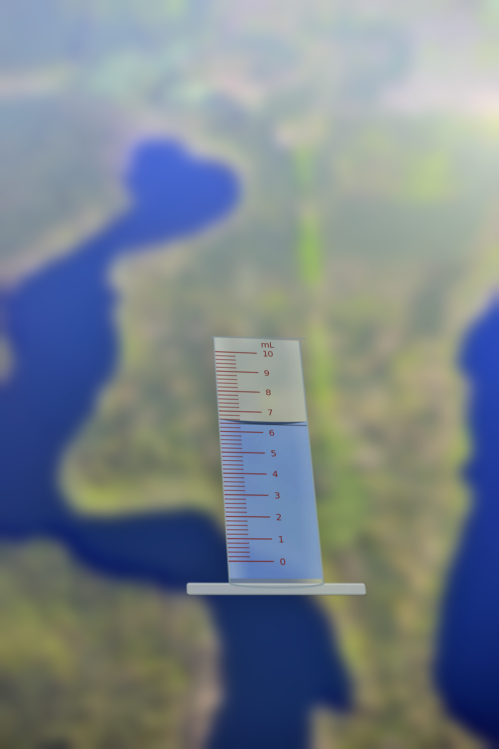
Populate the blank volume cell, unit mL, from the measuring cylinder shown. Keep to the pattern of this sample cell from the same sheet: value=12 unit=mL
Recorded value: value=6.4 unit=mL
